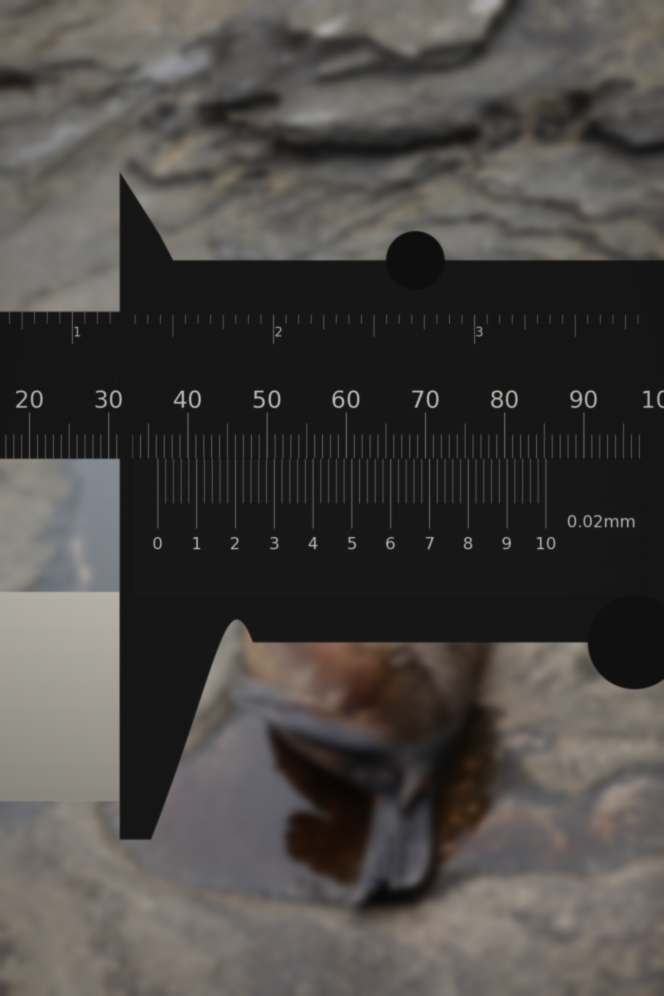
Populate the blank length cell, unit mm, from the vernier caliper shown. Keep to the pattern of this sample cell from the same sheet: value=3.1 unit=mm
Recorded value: value=36.2 unit=mm
